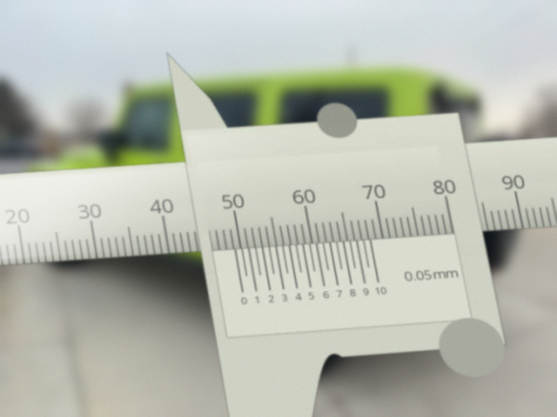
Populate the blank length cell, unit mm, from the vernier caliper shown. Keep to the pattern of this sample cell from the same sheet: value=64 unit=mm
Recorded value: value=49.2 unit=mm
